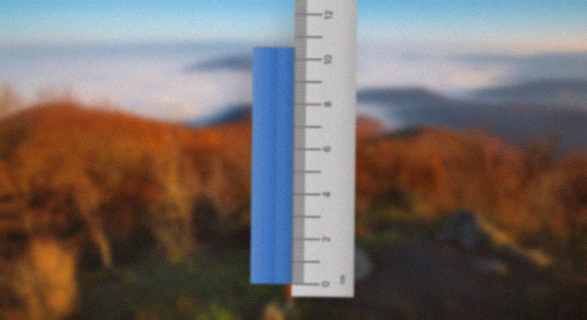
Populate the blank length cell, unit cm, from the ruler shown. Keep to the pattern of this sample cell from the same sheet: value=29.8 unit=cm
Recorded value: value=10.5 unit=cm
